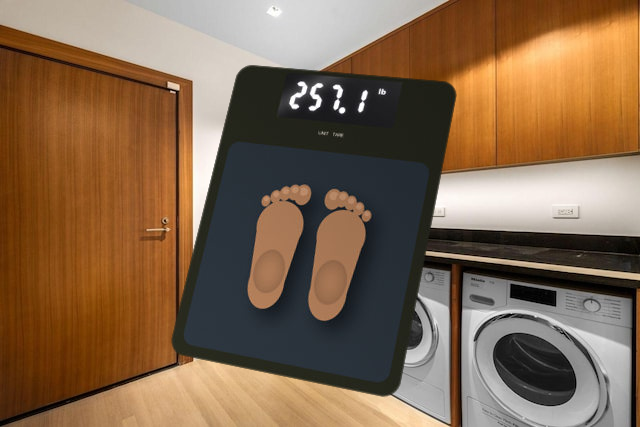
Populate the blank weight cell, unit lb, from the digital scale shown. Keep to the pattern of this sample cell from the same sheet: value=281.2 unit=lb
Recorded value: value=257.1 unit=lb
